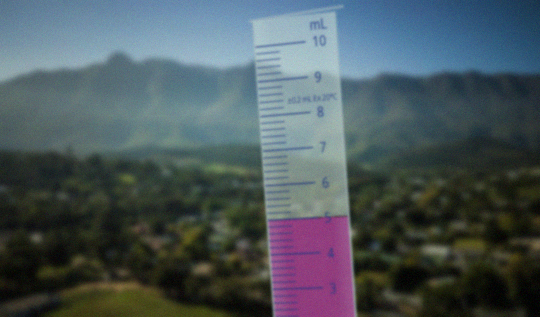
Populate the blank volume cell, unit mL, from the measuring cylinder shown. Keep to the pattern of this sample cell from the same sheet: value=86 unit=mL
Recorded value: value=5 unit=mL
